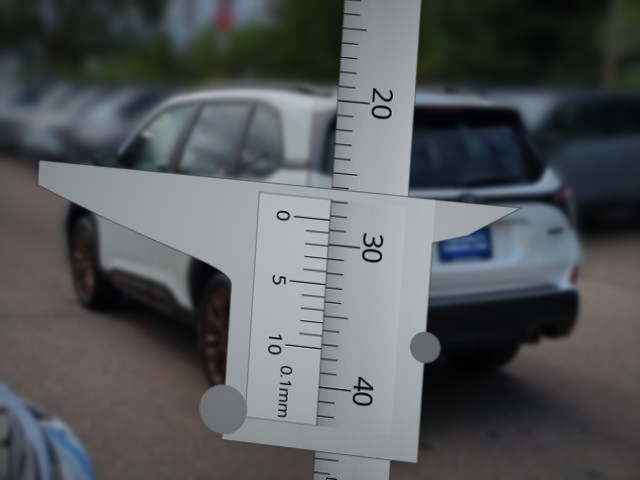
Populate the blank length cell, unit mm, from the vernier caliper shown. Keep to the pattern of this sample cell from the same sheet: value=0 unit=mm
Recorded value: value=28.3 unit=mm
